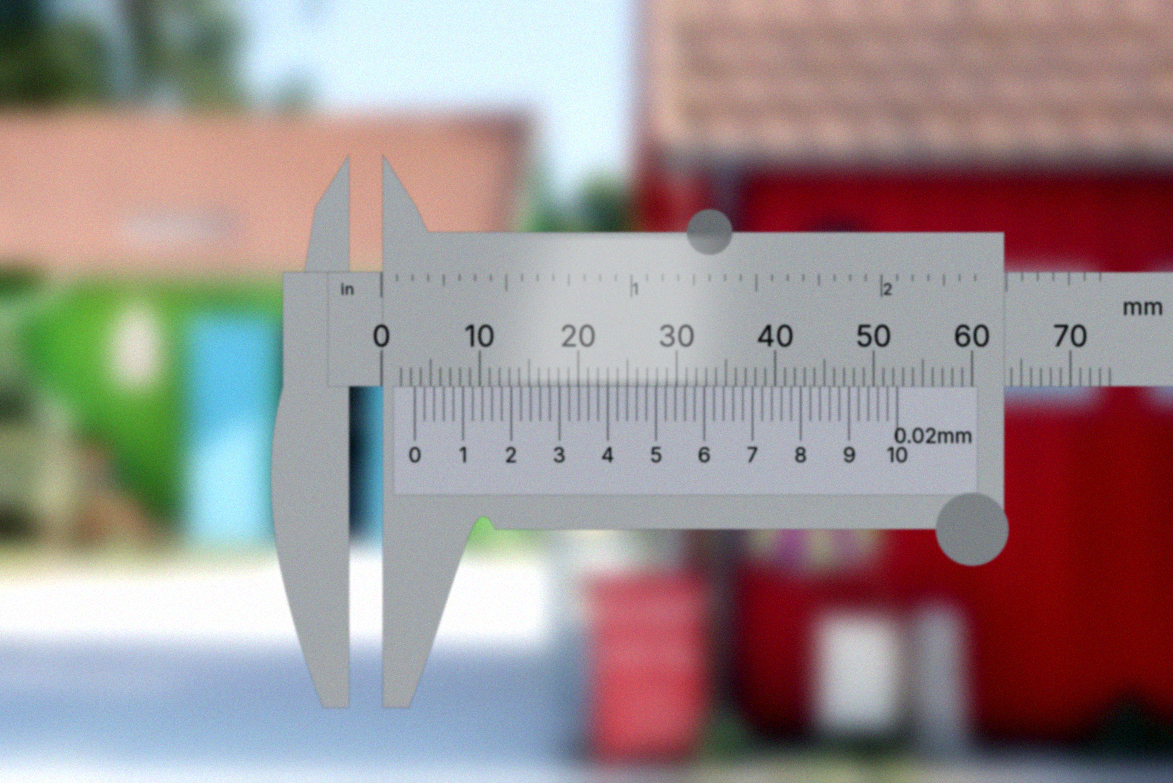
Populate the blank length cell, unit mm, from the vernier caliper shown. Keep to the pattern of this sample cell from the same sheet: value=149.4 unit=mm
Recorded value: value=3.4 unit=mm
